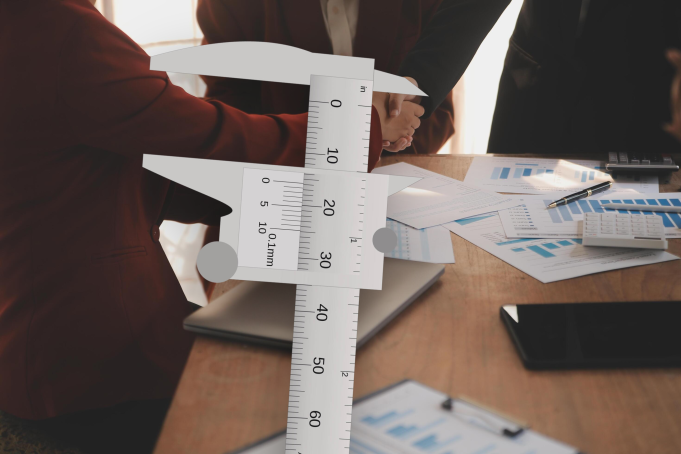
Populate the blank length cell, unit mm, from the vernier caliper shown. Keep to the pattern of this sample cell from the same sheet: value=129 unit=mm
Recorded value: value=15.8 unit=mm
